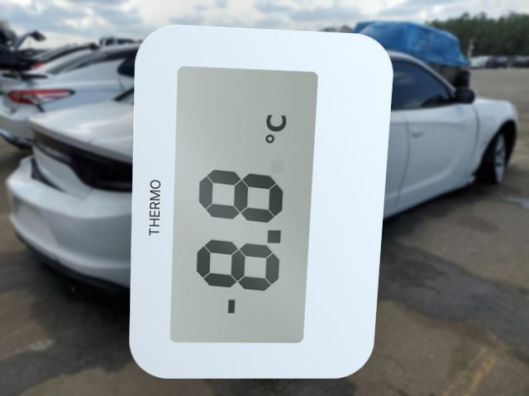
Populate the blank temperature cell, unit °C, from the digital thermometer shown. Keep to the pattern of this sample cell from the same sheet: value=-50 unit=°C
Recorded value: value=-8.8 unit=°C
